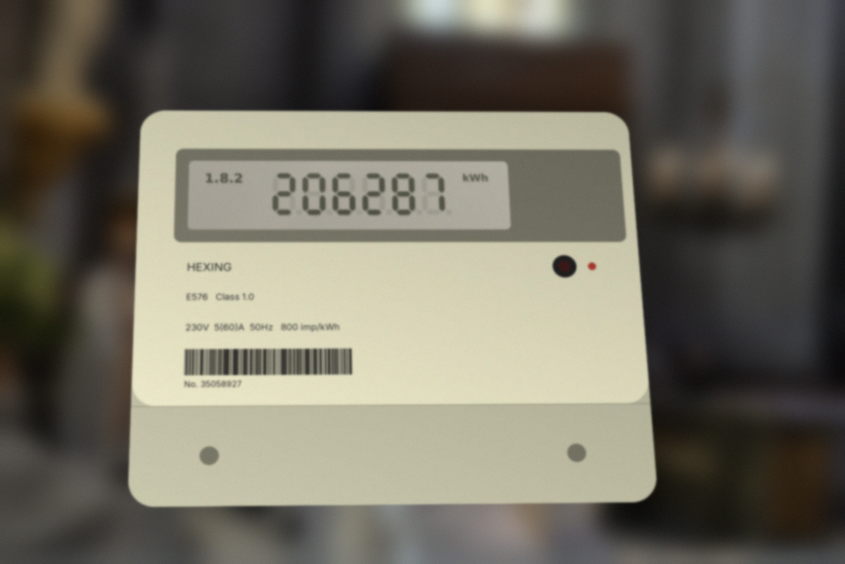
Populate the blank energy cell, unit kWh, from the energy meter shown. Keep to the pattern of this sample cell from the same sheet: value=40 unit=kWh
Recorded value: value=206287 unit=kWh
